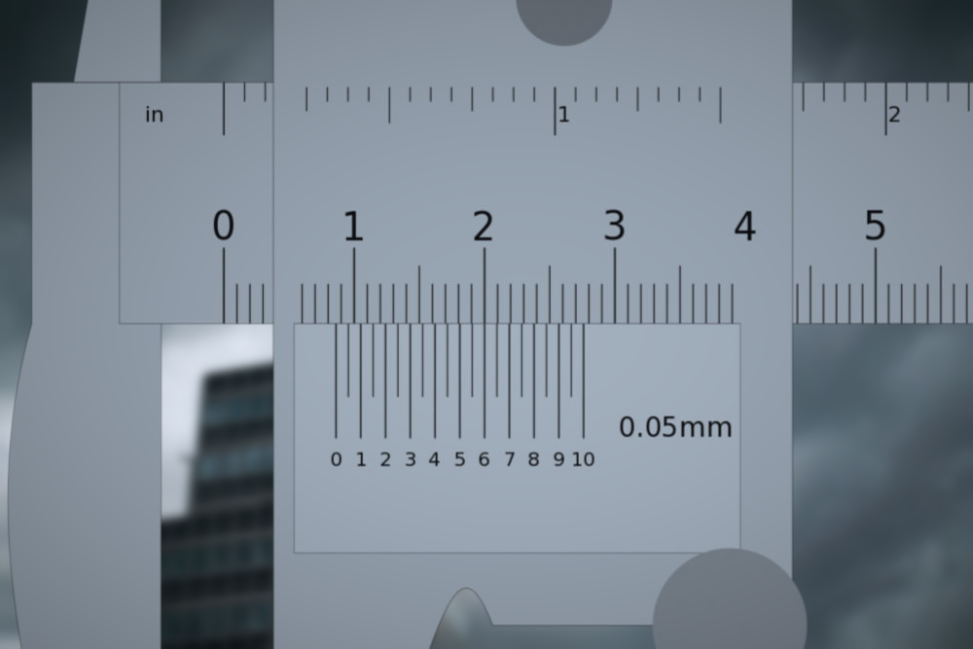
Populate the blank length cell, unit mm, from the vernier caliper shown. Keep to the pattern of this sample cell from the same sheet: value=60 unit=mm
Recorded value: value=8.6 unit=mm
